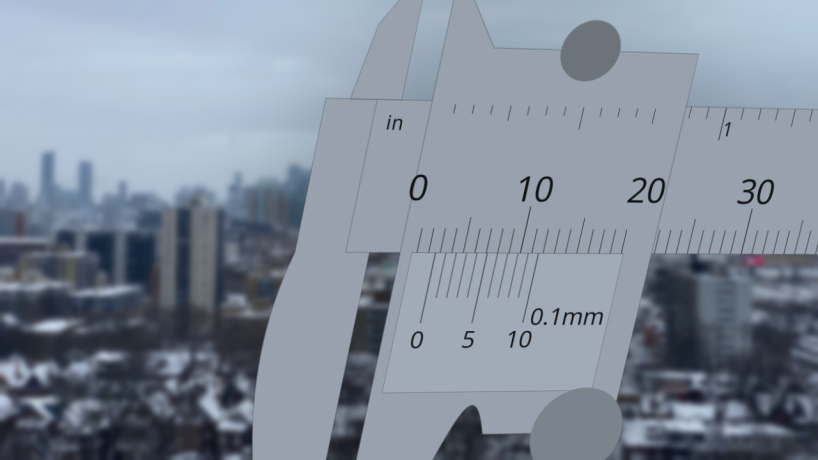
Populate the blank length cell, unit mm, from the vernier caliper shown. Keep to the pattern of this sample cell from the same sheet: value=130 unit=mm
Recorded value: value=2.6 unit=mm
